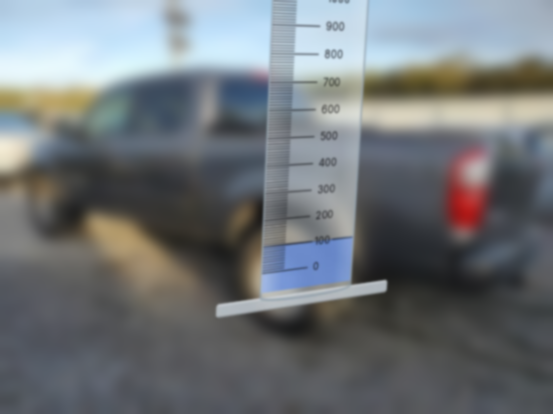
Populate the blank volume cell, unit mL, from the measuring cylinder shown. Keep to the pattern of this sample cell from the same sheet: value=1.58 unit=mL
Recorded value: value=100 unit=mL
